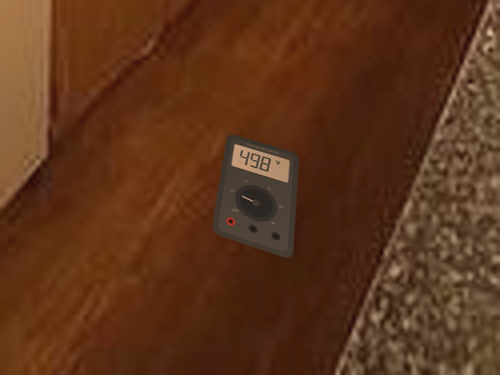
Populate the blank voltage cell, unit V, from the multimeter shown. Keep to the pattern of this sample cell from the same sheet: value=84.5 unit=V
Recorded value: value=498 unit=V
